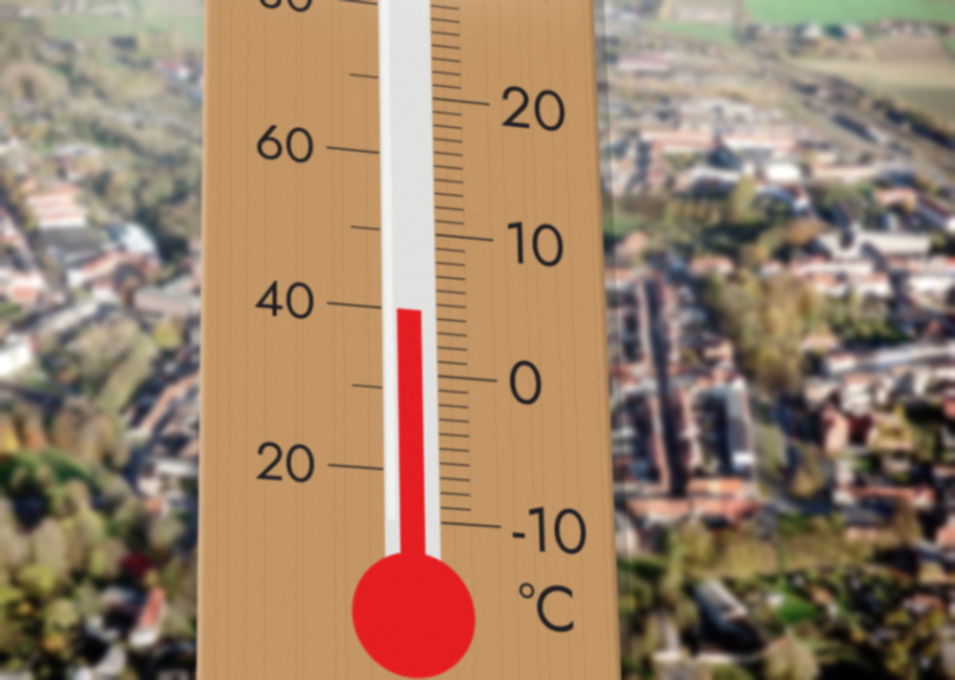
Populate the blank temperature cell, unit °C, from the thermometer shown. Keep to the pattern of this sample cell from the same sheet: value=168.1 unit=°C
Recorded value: value=4.5 unit=°C
